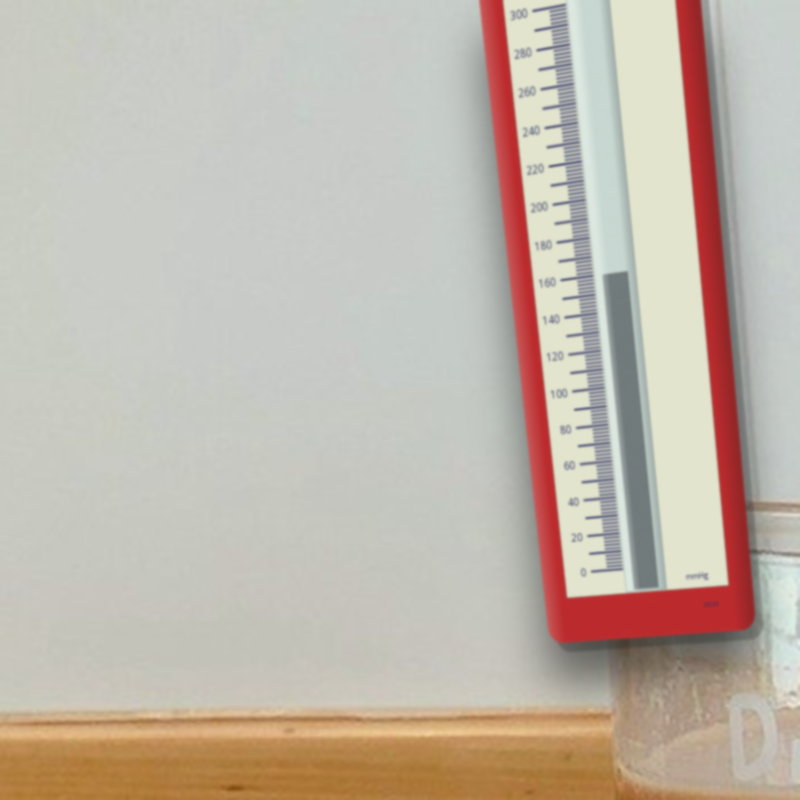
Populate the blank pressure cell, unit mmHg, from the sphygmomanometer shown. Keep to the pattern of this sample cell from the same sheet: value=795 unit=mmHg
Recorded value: value=160 unit=mmHg
